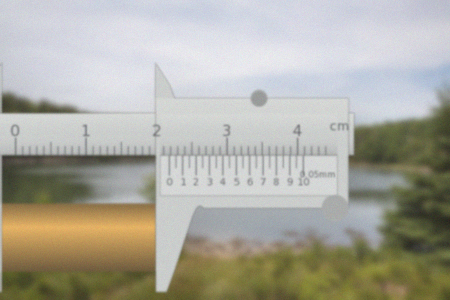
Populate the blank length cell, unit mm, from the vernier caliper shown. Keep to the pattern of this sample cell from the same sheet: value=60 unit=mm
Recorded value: value=21.8 unit=mm
